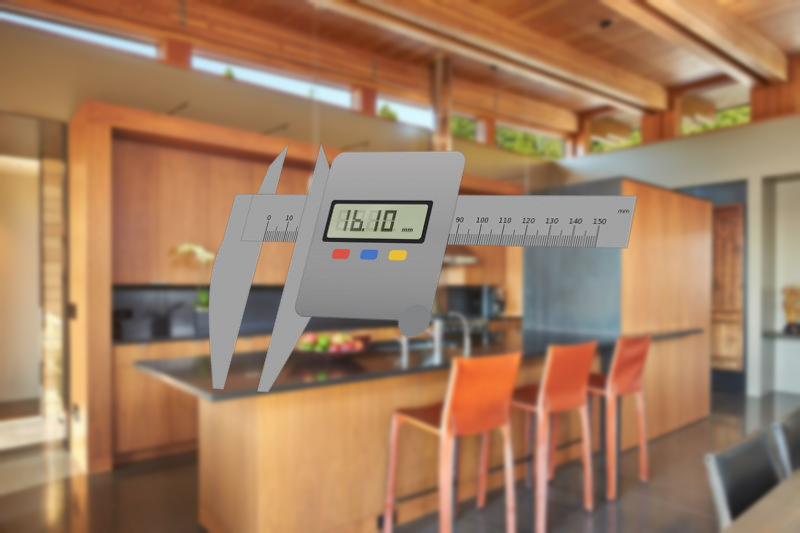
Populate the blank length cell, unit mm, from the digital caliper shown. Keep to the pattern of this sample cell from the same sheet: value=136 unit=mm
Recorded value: value=16.10 unit=mm
